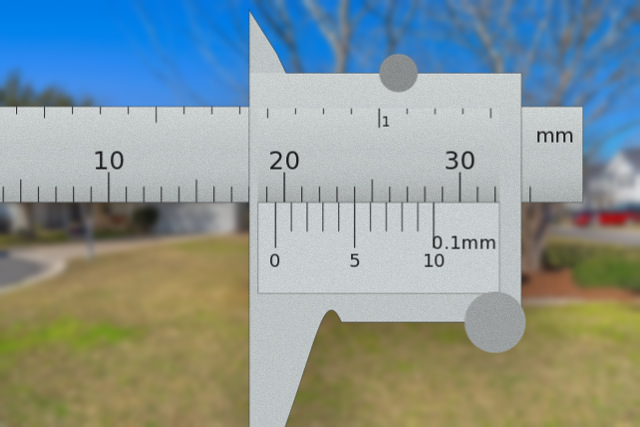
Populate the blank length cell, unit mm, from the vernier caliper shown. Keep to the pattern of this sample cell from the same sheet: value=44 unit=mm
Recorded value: value=19.5 unit=mm
